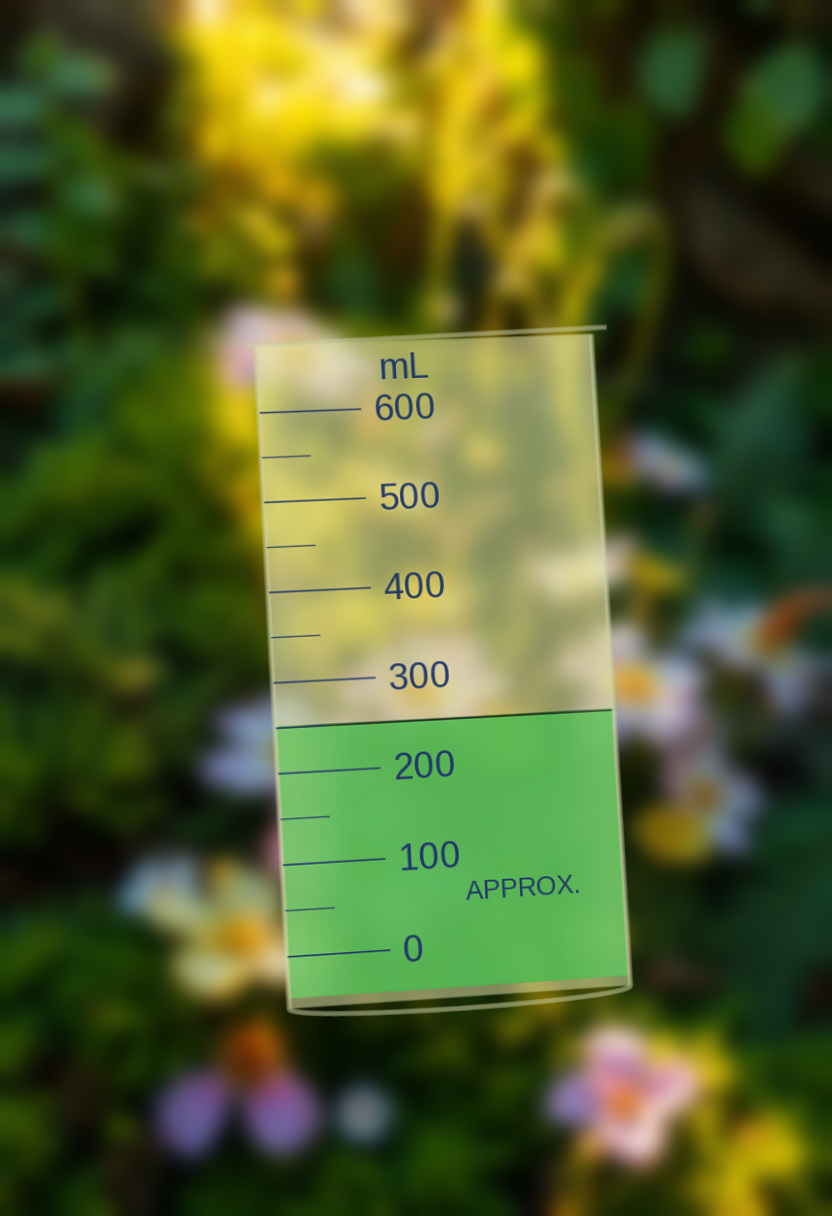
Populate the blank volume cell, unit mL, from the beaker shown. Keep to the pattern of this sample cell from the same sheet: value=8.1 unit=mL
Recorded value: value=250 unit=mL
